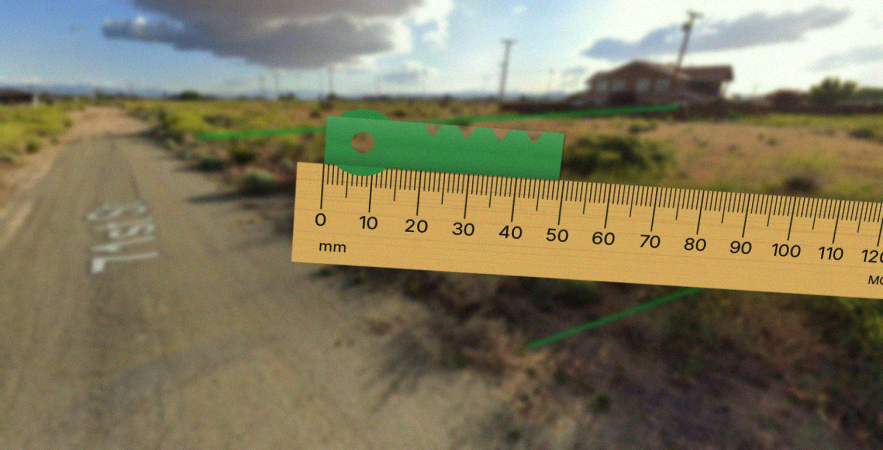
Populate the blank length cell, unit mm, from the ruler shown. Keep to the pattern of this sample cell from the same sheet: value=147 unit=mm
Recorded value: value=49 unit=mm
